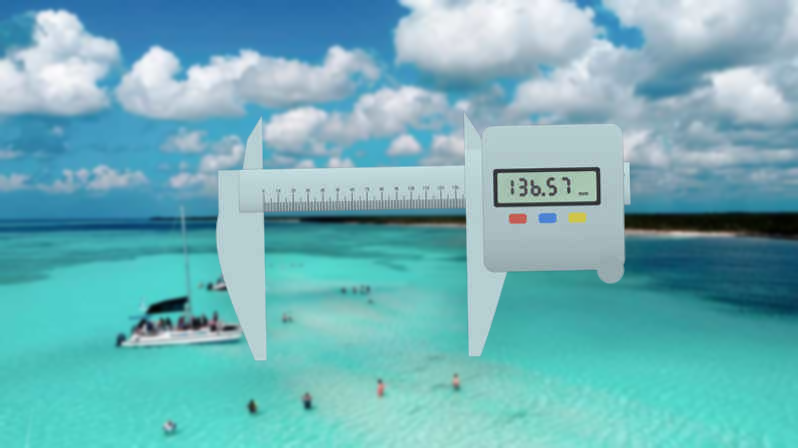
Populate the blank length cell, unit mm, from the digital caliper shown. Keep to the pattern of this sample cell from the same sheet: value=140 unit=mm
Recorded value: value=136.57 unit=mm
